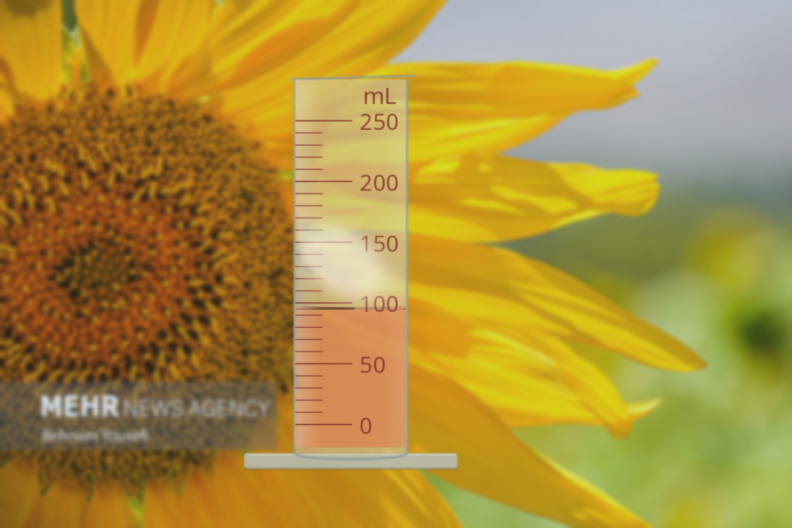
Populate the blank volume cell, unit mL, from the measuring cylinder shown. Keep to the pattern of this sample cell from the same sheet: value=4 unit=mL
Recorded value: value=95 unit=mL
